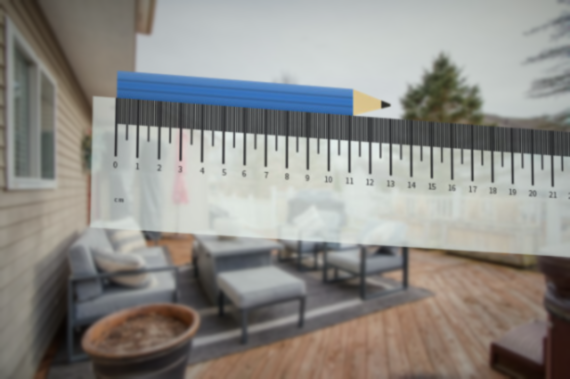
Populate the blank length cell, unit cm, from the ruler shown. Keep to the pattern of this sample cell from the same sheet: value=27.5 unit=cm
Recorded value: value=13 unit=cm
